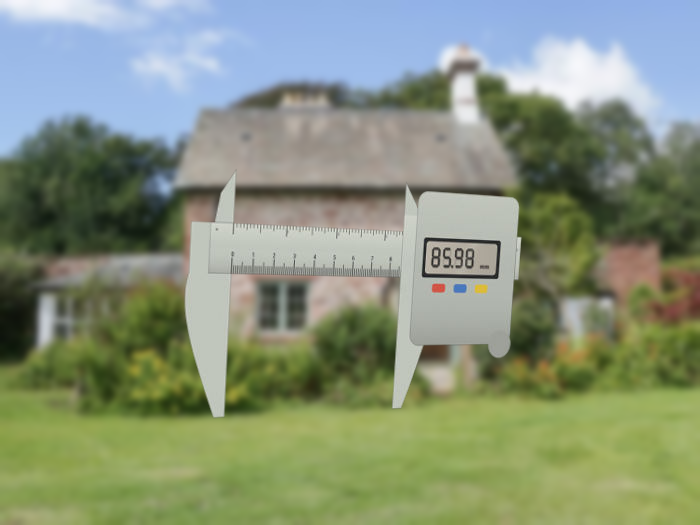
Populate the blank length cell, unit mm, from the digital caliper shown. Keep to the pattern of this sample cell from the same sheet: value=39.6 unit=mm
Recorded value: value=85.98 unit=mm
